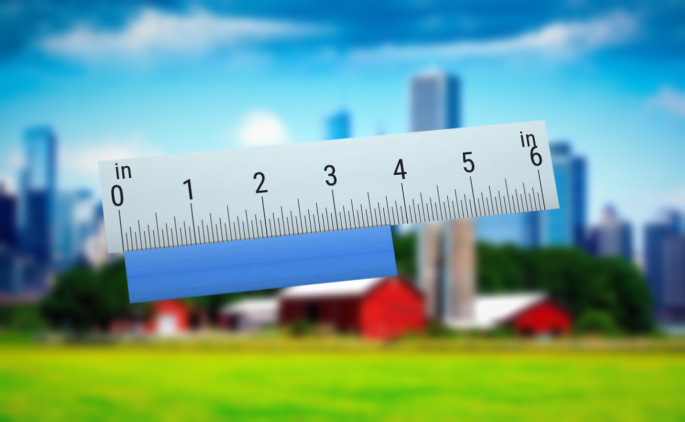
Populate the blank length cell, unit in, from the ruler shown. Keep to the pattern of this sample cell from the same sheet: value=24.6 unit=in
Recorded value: value=3.75 unit=in
